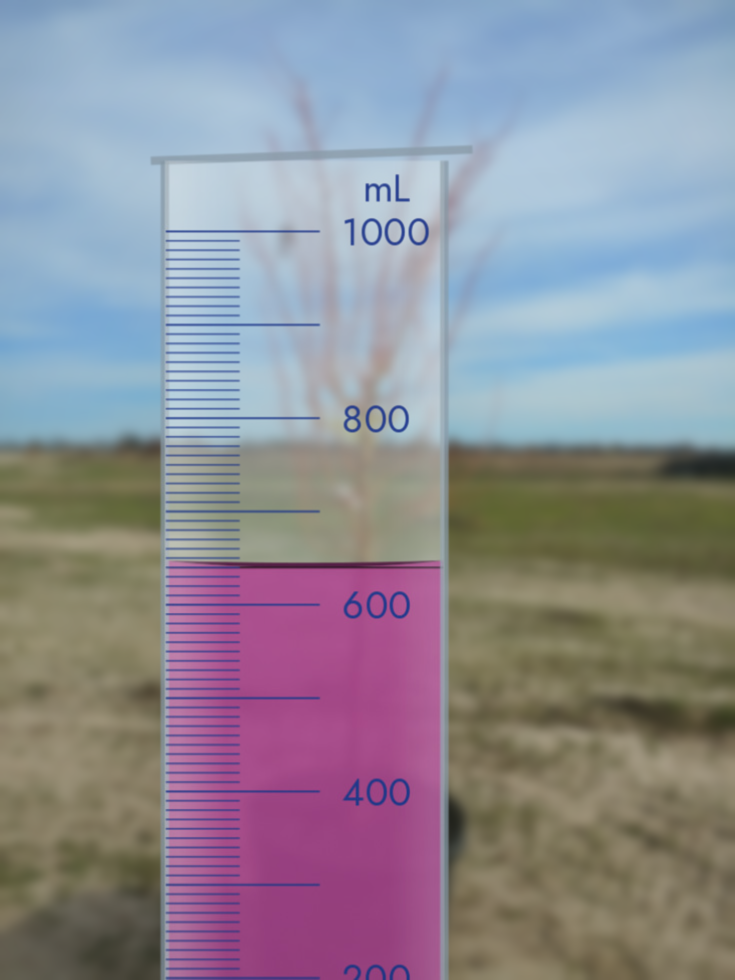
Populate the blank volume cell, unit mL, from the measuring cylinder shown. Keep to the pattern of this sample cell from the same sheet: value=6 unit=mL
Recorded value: value=640 unit=mL
